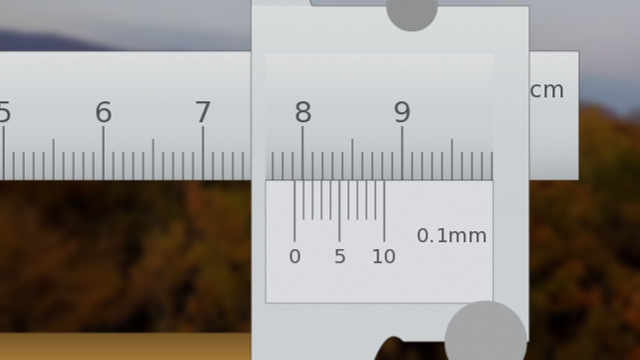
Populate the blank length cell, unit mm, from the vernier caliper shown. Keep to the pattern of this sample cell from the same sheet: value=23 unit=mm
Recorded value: value=79.2 unit=mm
